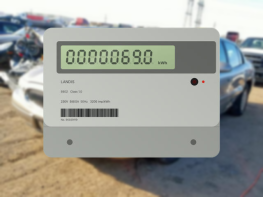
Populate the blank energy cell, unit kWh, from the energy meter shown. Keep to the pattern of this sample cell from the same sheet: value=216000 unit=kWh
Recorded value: value=69.0 unit=kWh
